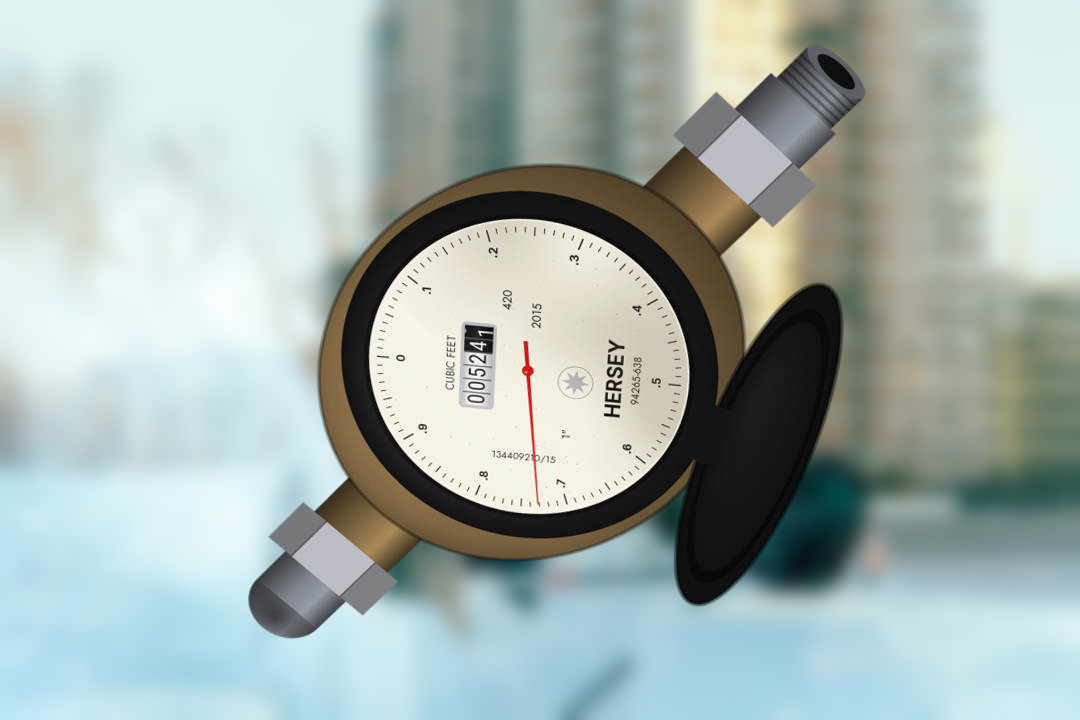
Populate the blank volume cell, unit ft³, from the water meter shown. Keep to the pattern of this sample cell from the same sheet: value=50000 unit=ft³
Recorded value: value=5240.73 unit=ft³
